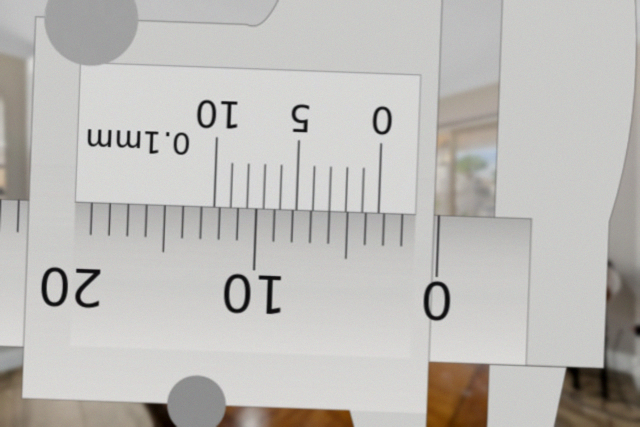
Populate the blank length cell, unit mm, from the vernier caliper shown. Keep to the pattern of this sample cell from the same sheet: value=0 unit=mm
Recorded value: value=3.3 unit=mm
